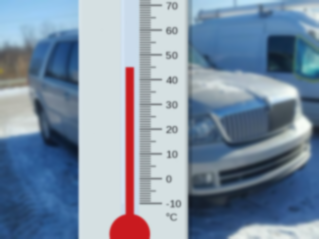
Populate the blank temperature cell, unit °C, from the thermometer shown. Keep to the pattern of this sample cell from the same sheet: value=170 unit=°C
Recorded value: value=45 unit=°C
